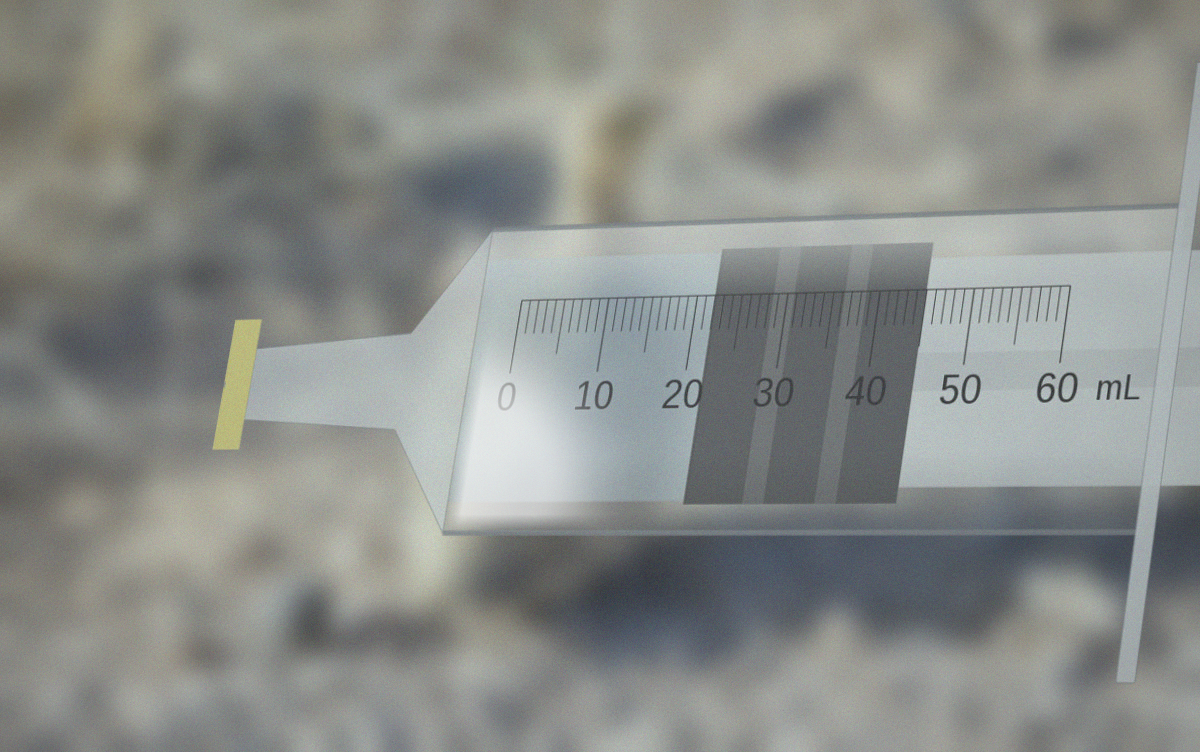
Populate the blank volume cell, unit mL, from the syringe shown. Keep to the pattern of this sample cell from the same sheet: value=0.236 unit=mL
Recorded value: value=22 unit=mL
